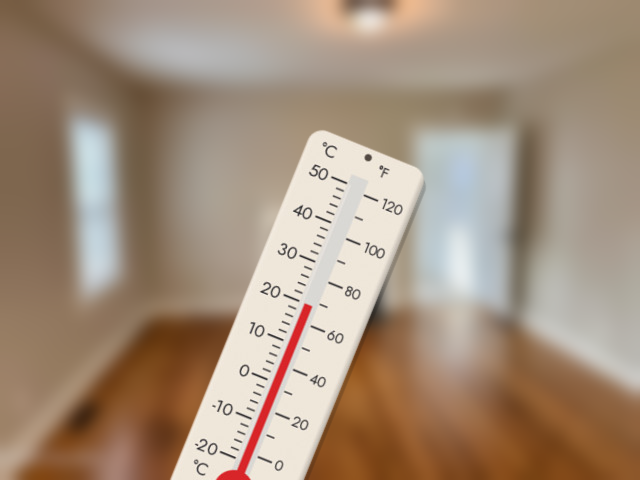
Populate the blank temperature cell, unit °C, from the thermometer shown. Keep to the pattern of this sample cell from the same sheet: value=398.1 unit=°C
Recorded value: value=20 unit=°C
